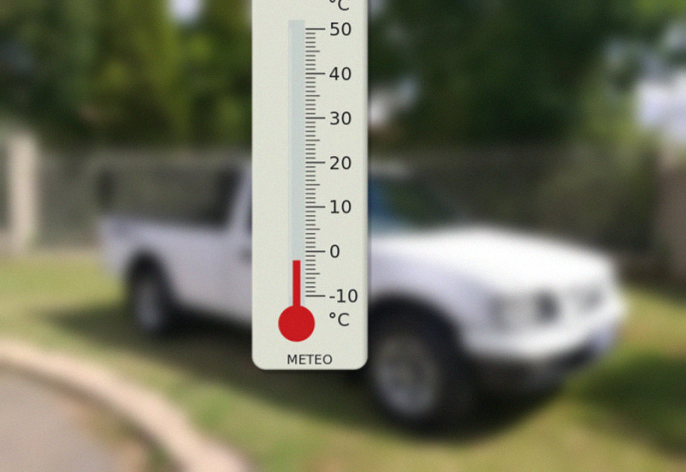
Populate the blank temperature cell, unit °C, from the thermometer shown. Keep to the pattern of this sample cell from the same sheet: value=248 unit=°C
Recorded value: value=-2 unit=°C
